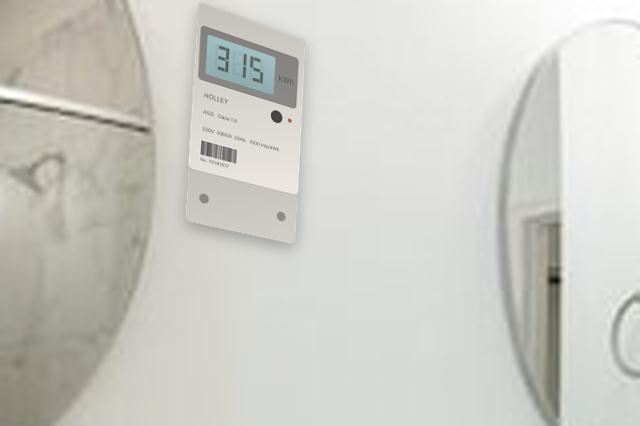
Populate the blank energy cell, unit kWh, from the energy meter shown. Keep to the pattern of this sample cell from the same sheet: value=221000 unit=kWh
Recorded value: value=315 unit=kWh
